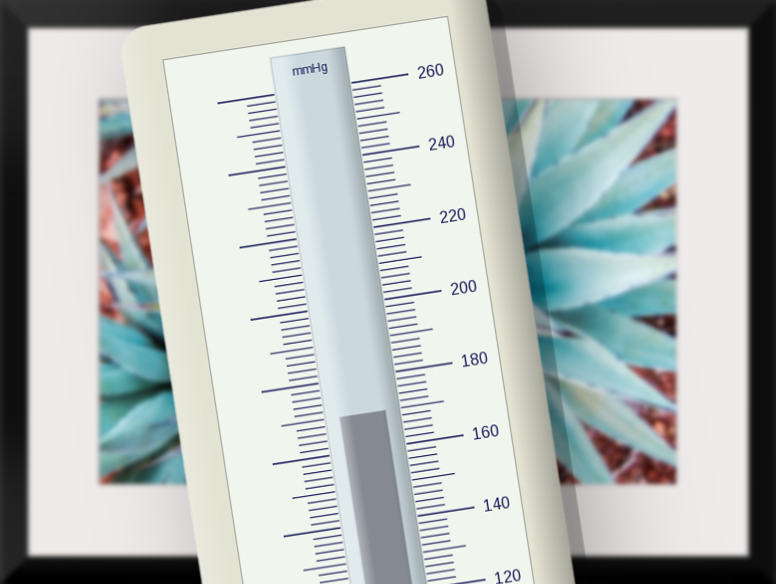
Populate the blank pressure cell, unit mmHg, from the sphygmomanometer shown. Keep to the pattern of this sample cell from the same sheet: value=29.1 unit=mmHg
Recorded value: value=170 unit=mmHg
